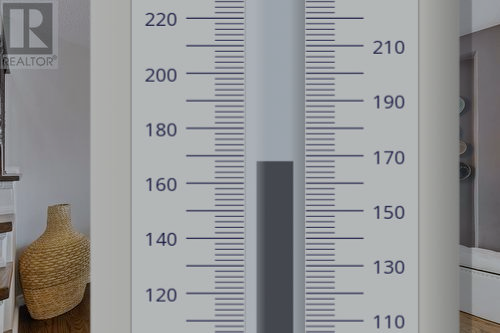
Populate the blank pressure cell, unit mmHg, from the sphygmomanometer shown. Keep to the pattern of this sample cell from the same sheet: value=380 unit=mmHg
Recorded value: value=168 unit=mmHg
